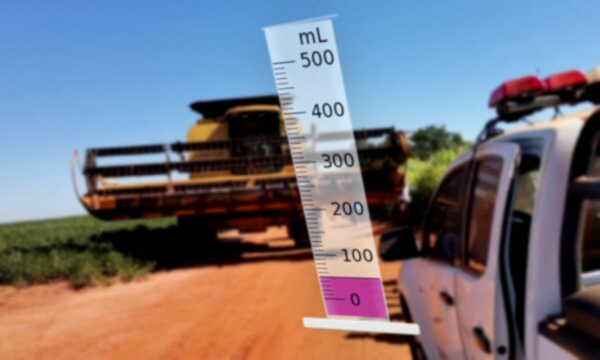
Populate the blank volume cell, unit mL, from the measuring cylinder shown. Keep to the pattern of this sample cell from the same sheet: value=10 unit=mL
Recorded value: value=50 unit=mL
